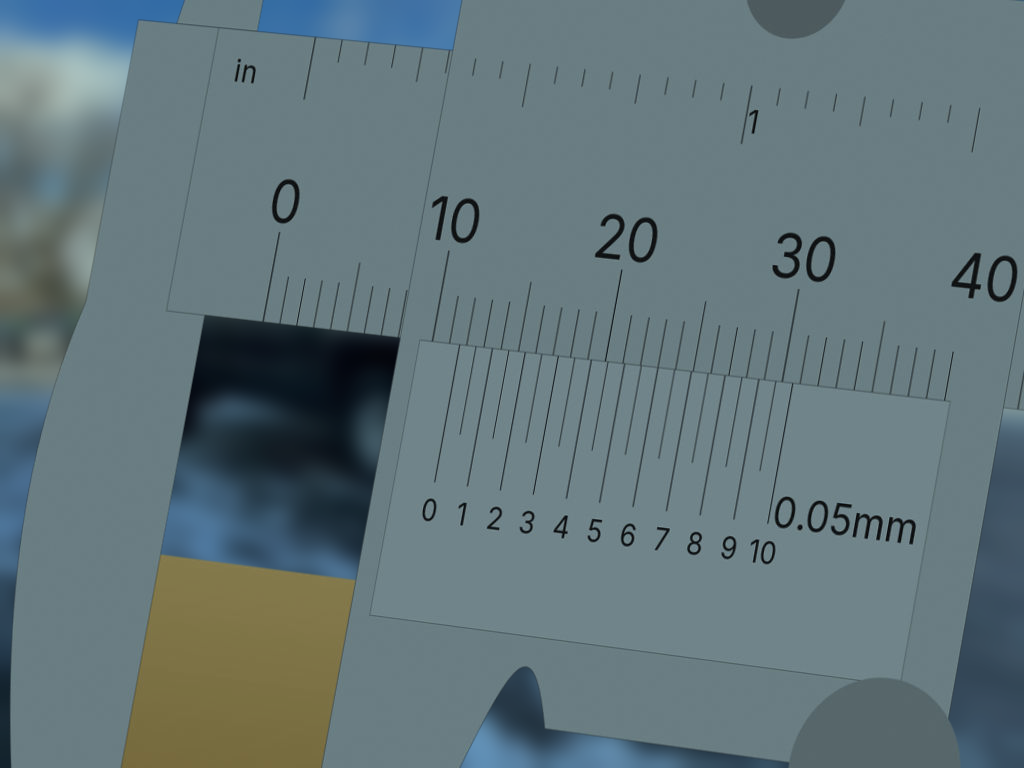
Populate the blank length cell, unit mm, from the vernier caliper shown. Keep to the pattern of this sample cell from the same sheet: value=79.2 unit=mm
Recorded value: value=11.6 unit=mm
